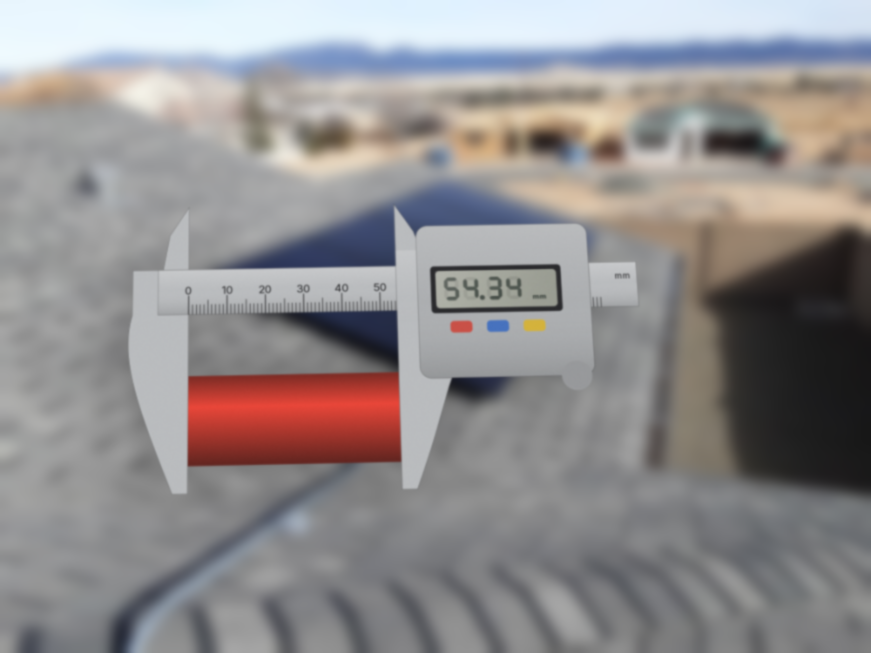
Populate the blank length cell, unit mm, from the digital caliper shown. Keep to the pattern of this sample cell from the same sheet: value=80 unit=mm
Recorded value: value=54.34 unit=mm
